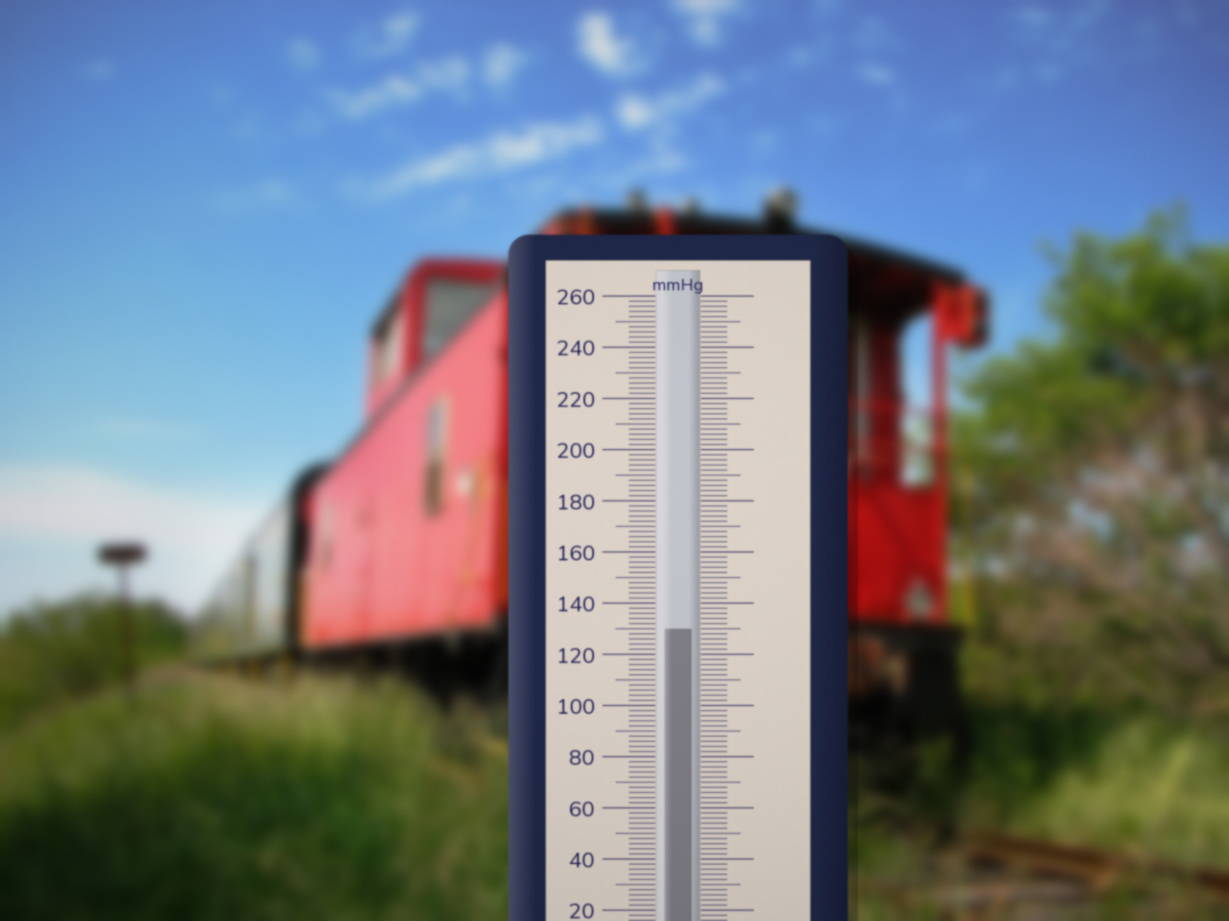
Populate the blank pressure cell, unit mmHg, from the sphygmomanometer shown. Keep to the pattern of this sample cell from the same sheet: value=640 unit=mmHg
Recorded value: value=130 unit=mmHg
